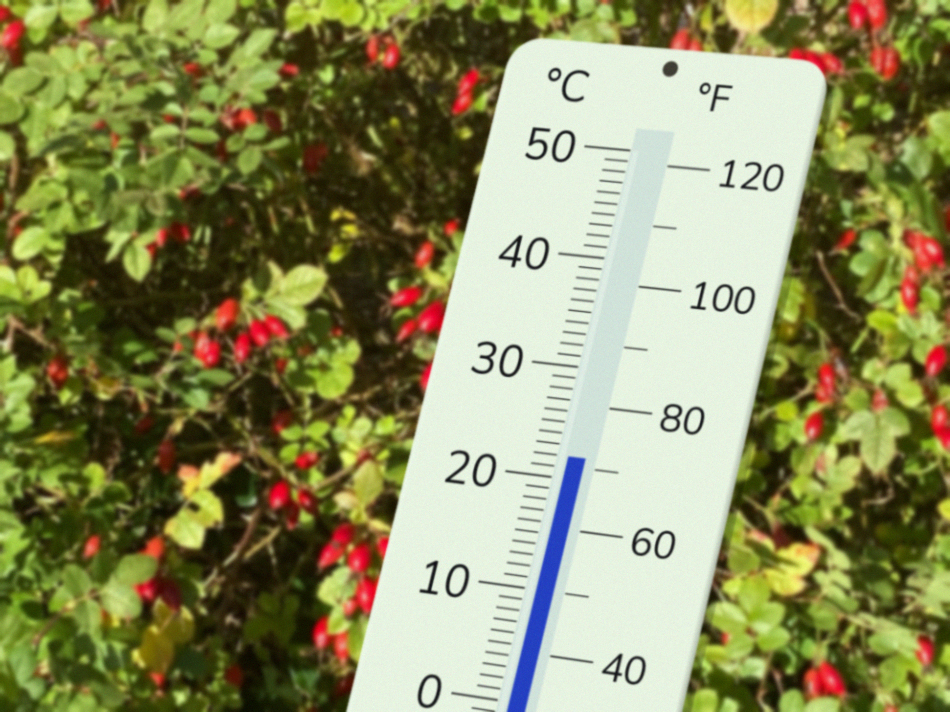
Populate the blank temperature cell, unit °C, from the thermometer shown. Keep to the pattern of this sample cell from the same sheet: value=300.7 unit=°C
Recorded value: value=22 unit=°C
